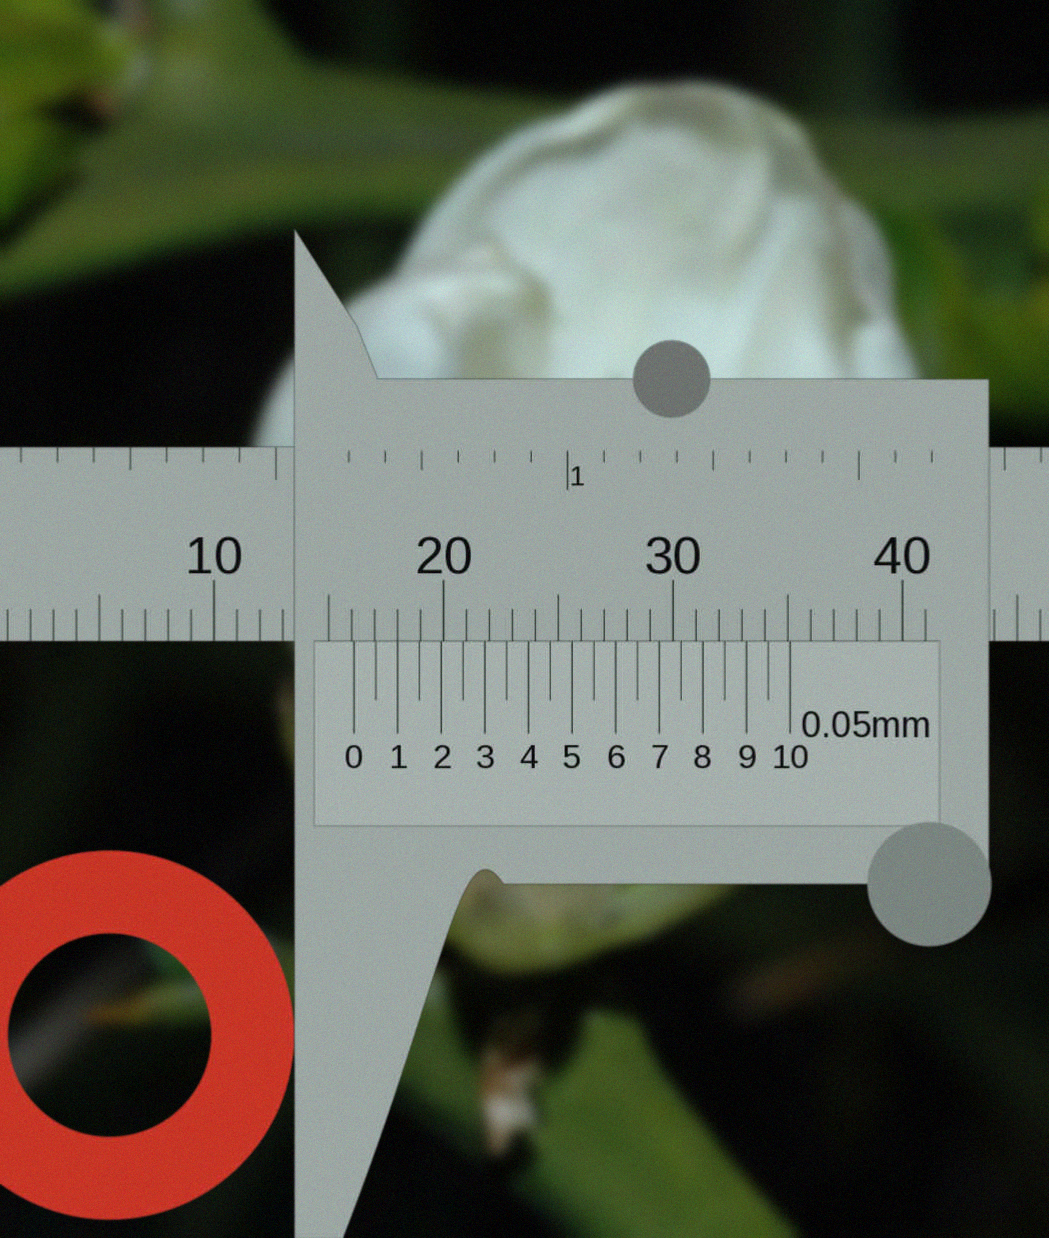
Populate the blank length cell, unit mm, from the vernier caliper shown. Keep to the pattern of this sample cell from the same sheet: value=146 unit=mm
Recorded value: value=16.1 unit=mm
